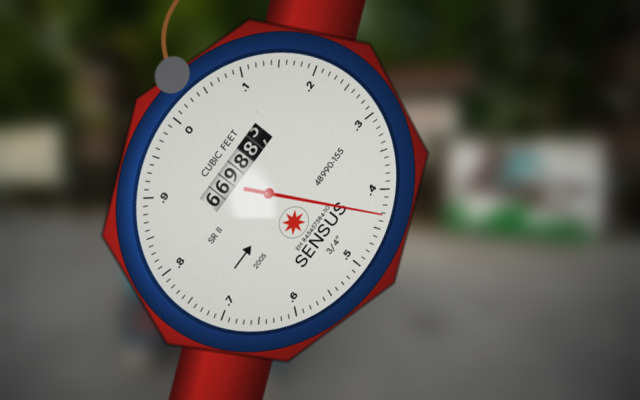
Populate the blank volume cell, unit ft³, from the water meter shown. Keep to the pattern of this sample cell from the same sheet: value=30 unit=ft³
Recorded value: value=669883.43 unit=ft³
